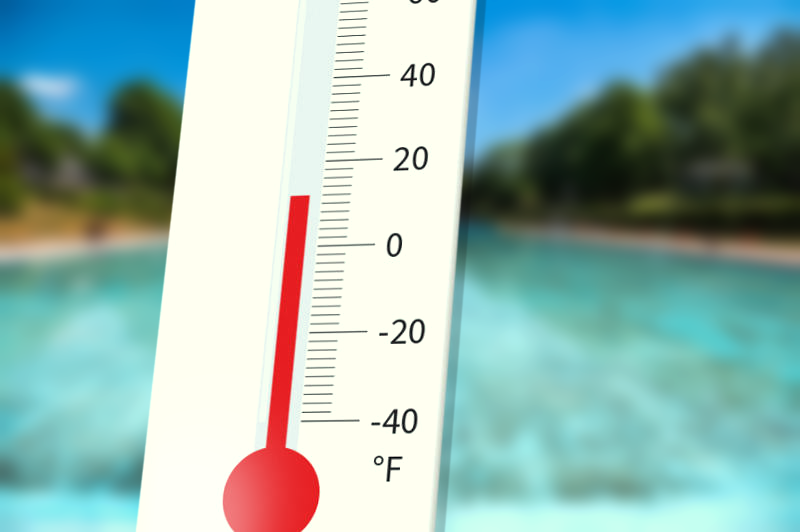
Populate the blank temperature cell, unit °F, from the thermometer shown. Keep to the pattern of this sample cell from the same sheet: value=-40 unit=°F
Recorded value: value=12 unit=°F
